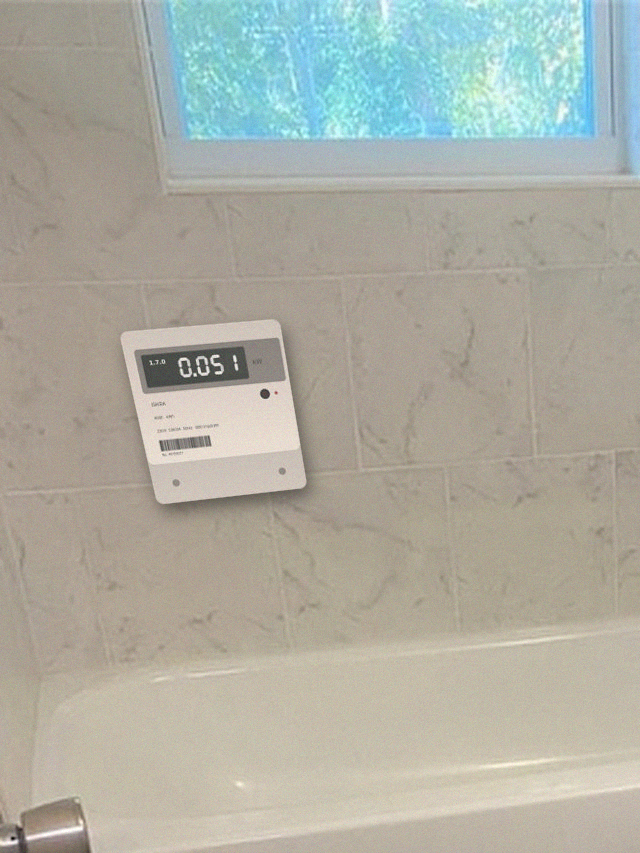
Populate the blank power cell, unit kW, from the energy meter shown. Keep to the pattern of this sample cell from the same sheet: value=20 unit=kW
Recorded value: value=0.051 unit=kW
